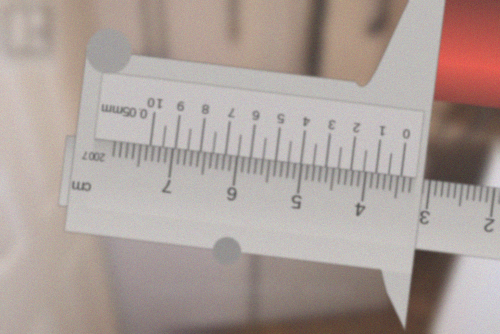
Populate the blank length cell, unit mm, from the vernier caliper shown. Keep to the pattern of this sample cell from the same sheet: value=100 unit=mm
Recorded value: value=34.5 unit=mm
